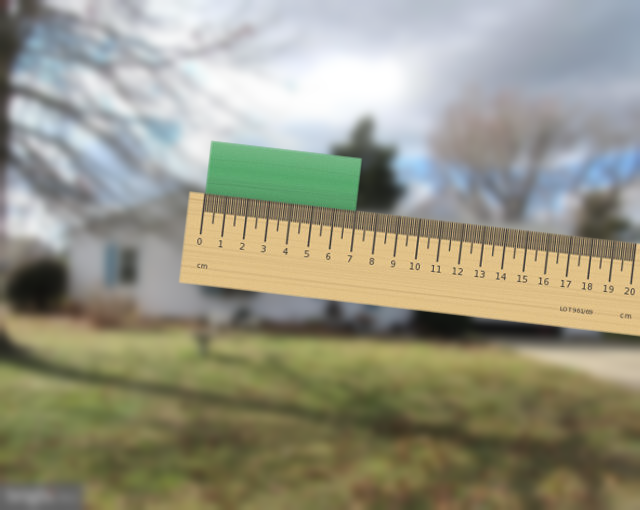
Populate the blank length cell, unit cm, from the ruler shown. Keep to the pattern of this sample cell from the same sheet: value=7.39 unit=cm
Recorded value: value=7 unit=cm
